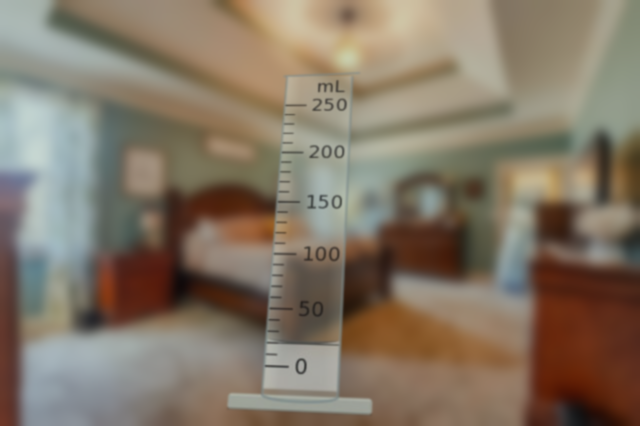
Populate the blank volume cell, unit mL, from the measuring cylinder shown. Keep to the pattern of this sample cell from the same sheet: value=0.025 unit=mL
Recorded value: value=20 unit=mL
